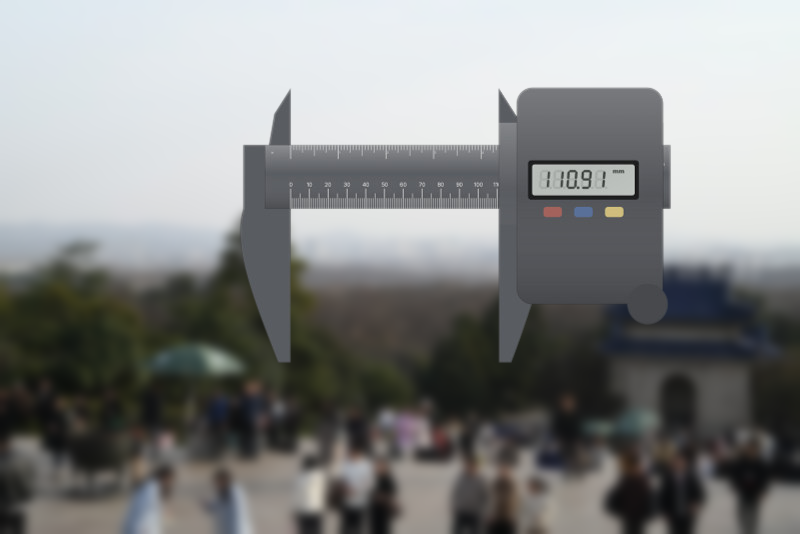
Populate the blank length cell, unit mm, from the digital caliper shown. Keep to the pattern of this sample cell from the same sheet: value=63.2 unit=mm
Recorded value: value=110.91 unit=mm
